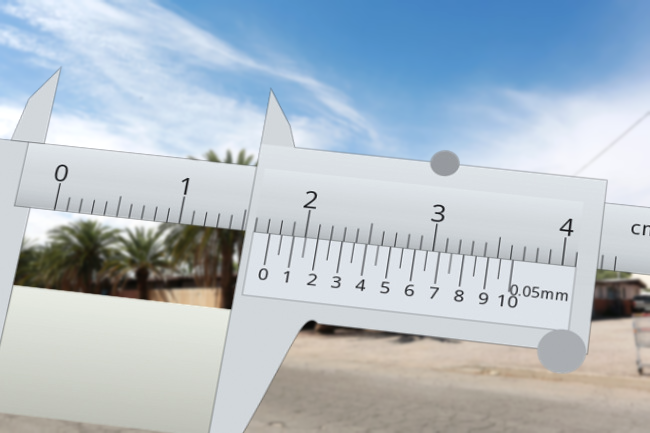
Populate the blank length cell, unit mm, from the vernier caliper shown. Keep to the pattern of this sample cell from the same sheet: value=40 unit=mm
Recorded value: value=17.2 unit=mm
